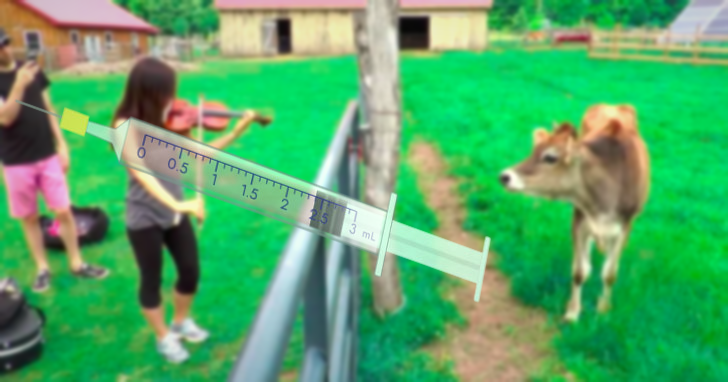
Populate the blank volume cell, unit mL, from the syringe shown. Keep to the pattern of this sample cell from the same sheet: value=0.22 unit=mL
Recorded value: value=2.4 unit=mL
